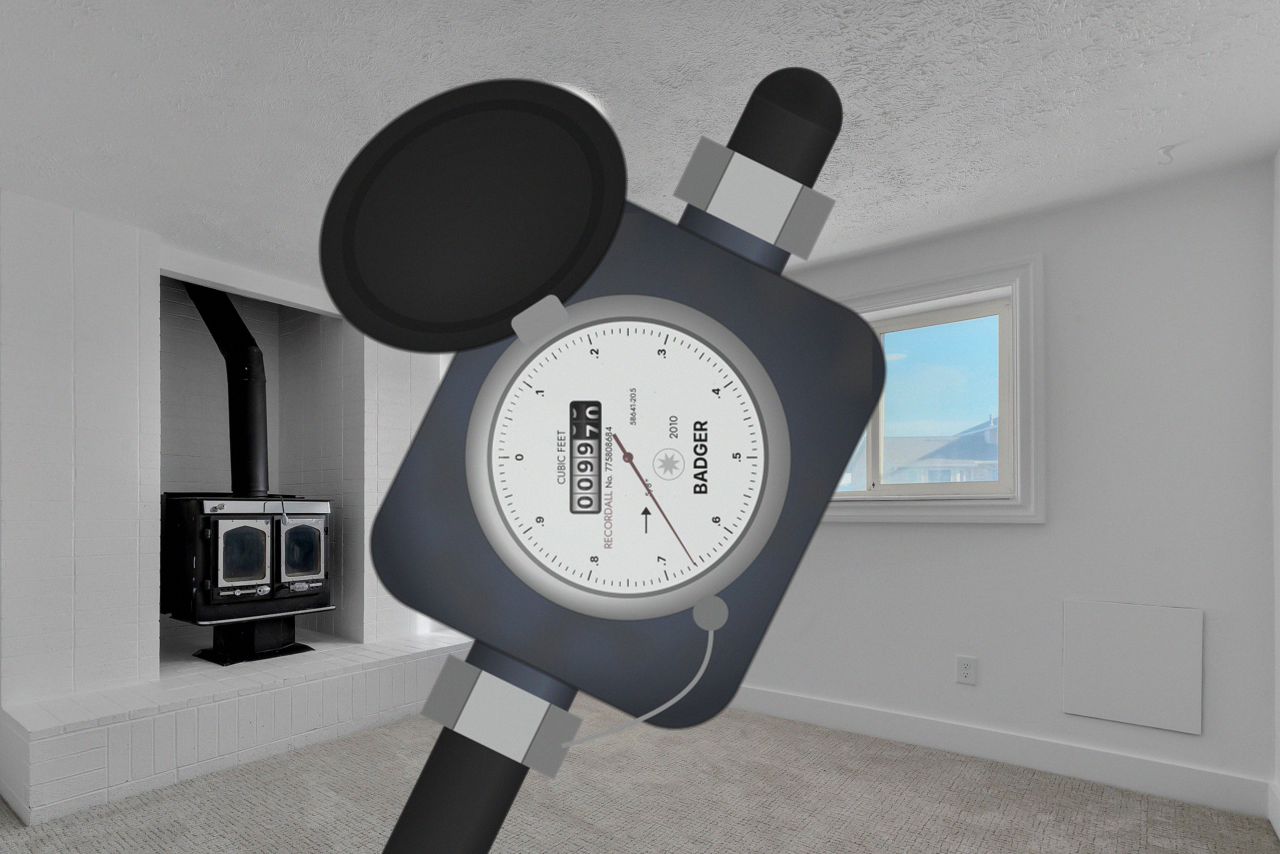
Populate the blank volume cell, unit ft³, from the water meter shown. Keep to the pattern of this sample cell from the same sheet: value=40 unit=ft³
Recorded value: value=9969.66 unit=ft³
